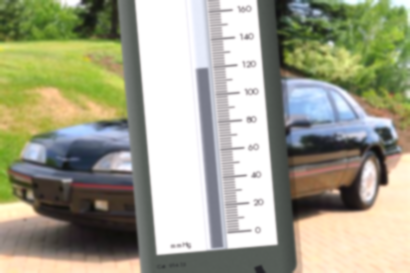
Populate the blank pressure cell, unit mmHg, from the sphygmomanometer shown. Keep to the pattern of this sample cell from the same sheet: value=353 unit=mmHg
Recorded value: value=120 unit=mmHg
